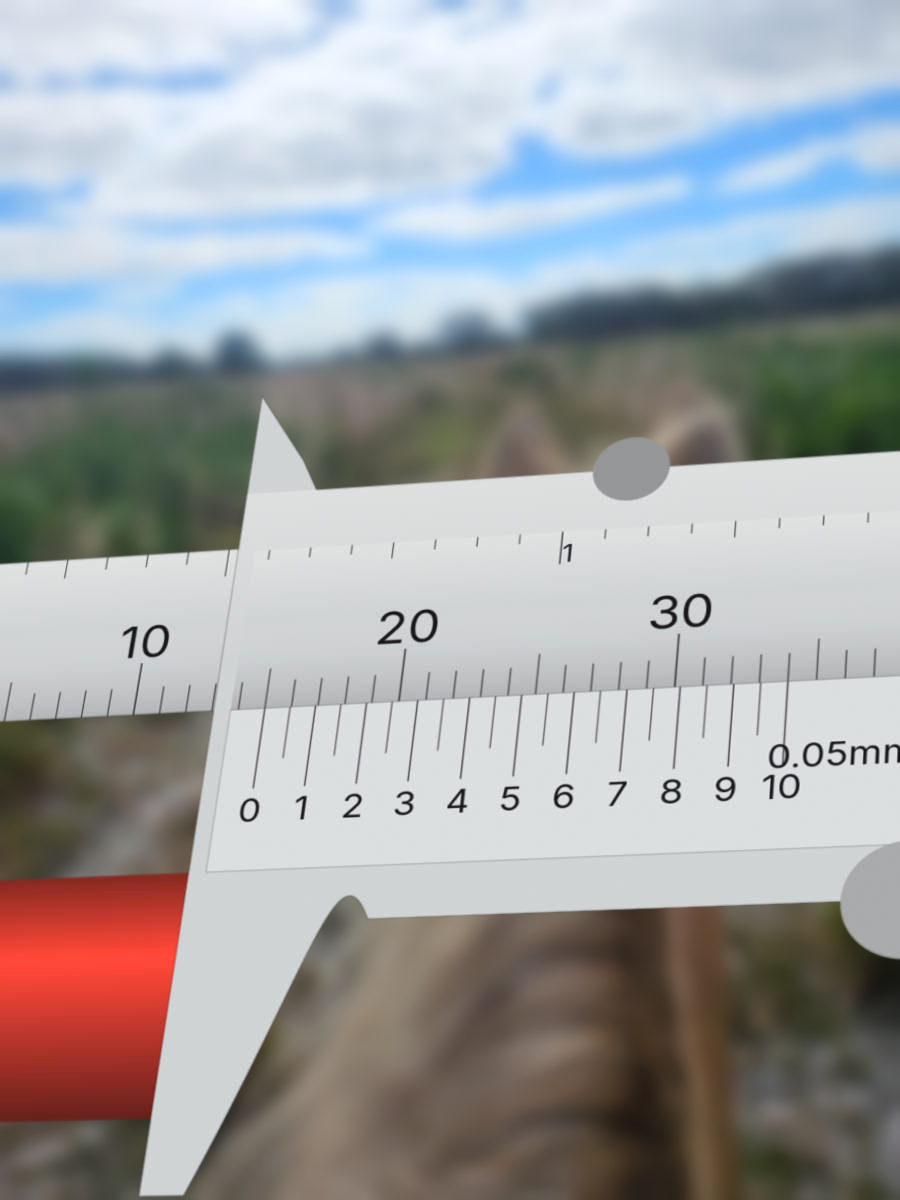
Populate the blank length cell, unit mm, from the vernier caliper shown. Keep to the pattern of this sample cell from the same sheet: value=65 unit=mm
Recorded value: value=15.00 unit=mm
